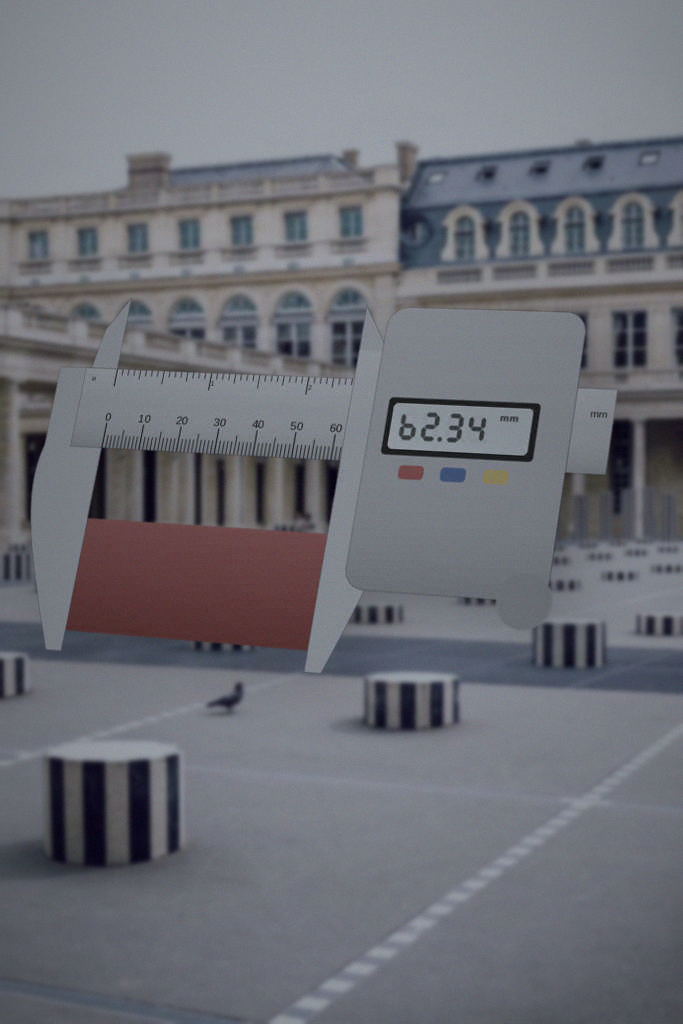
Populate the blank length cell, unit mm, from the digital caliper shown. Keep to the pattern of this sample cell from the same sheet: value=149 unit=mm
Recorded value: value=62.34 unit=mm
